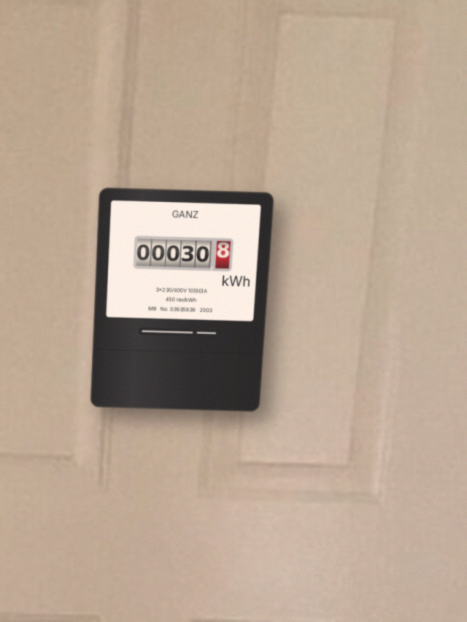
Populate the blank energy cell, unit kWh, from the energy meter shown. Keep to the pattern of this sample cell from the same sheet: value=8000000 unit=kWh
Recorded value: value=30.8 unit=kWh
